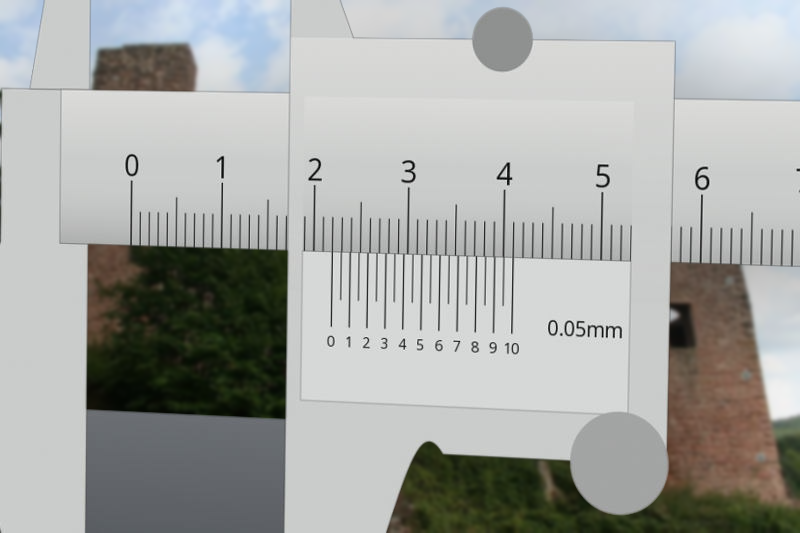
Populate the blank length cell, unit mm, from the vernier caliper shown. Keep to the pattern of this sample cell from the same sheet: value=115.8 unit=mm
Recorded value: value=22.0 unit=mm
